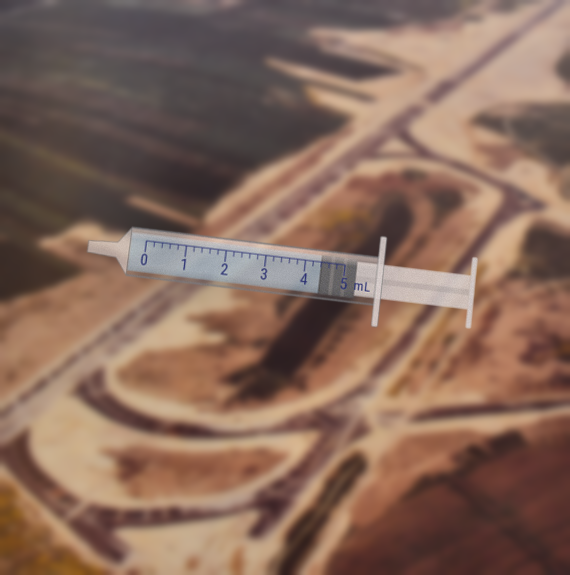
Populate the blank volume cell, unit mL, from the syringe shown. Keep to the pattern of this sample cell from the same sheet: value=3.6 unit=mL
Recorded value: value=4.4 unit=mL
